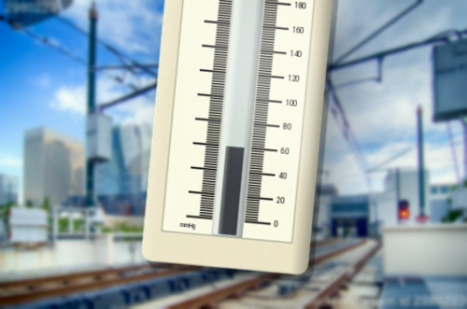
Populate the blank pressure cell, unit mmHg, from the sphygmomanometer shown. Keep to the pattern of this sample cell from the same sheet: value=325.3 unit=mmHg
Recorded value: value=60 unit=mmHg
